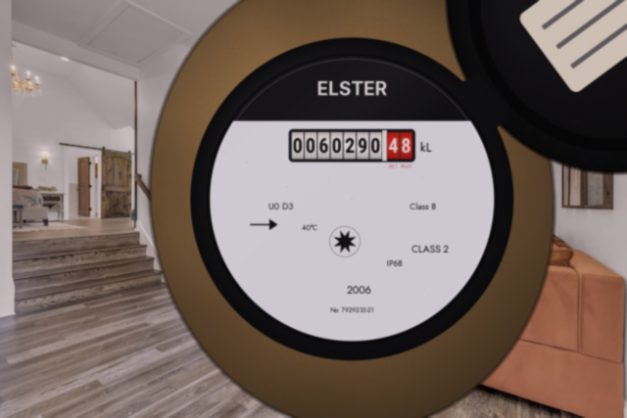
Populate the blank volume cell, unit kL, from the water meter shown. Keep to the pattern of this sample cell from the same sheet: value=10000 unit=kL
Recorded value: value=60290.48 unit=kL
